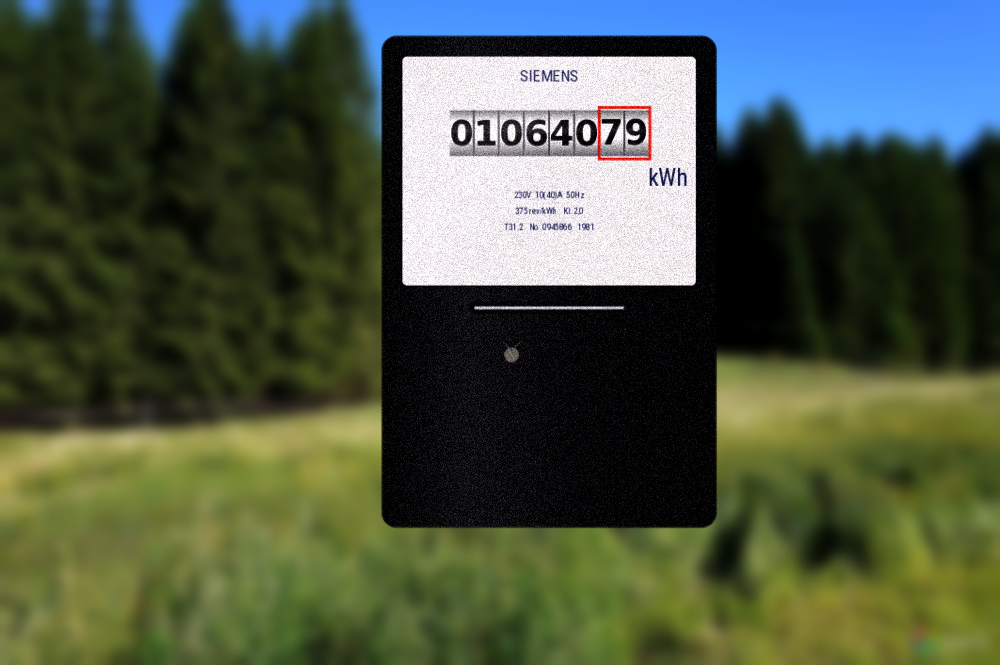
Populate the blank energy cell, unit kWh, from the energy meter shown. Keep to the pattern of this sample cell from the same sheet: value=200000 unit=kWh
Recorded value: value=10640.79 unit=kWh
